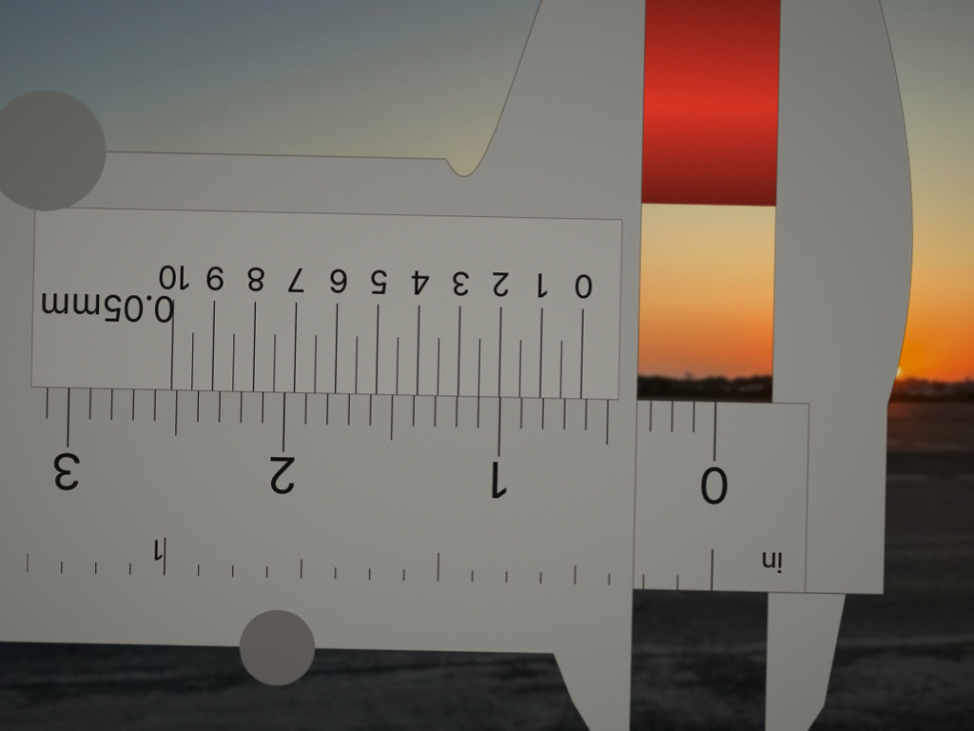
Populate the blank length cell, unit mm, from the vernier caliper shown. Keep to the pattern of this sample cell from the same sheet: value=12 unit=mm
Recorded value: value=6.25 unit=mm
